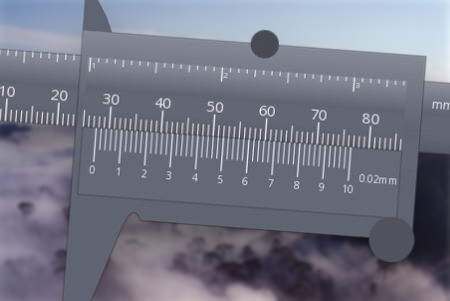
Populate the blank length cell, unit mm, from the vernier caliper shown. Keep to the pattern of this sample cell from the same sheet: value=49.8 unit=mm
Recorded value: value=27.5 unit=mm
